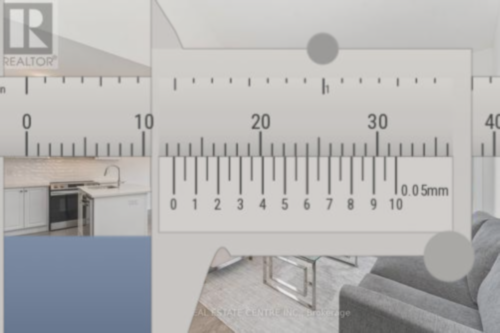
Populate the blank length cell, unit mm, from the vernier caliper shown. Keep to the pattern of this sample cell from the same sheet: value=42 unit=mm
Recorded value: value=12.6 unit=mm
